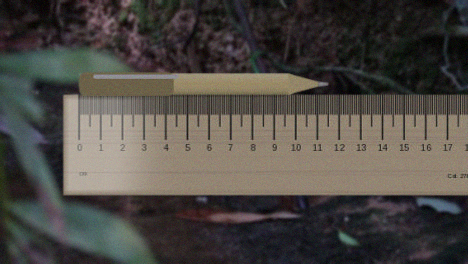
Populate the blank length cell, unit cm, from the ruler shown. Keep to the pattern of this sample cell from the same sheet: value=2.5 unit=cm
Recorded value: value=11.5 unit=cm
